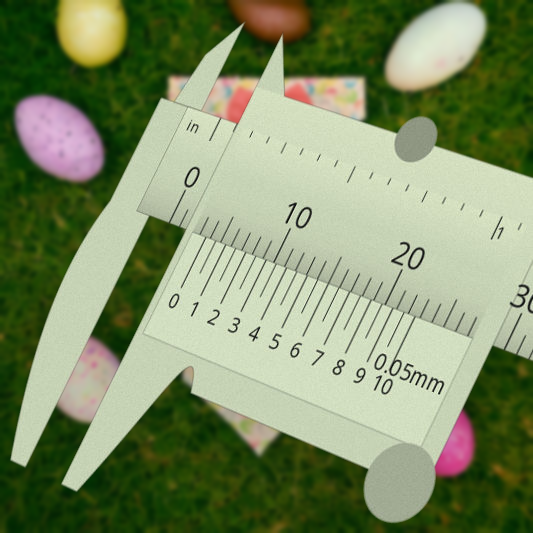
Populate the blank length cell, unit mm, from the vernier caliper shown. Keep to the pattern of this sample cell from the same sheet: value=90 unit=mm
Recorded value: value=3.6 unit=mm
